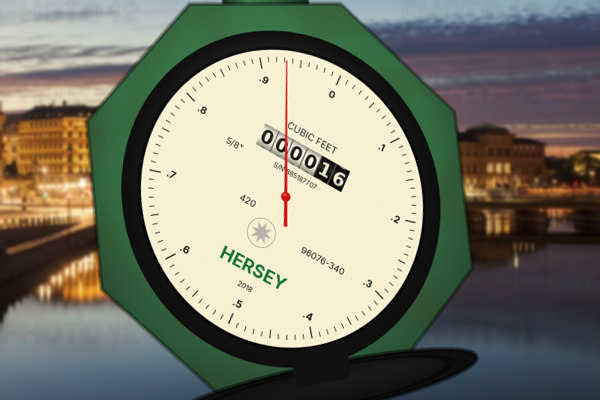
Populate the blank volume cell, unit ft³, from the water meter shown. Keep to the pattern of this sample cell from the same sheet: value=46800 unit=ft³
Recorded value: value=15.93 unit=ft³
